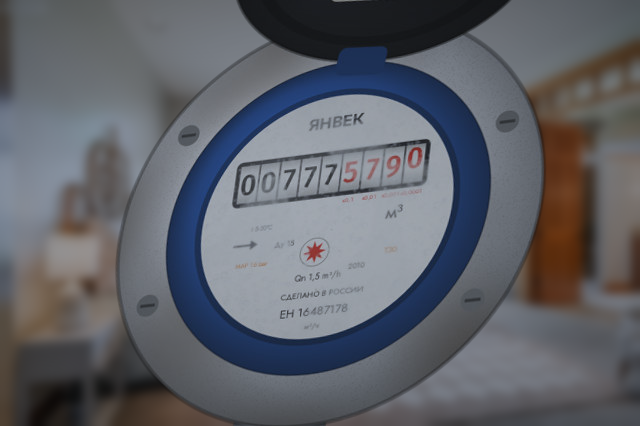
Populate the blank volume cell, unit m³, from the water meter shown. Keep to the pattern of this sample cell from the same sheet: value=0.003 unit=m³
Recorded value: value=777.5790 unit=m³
